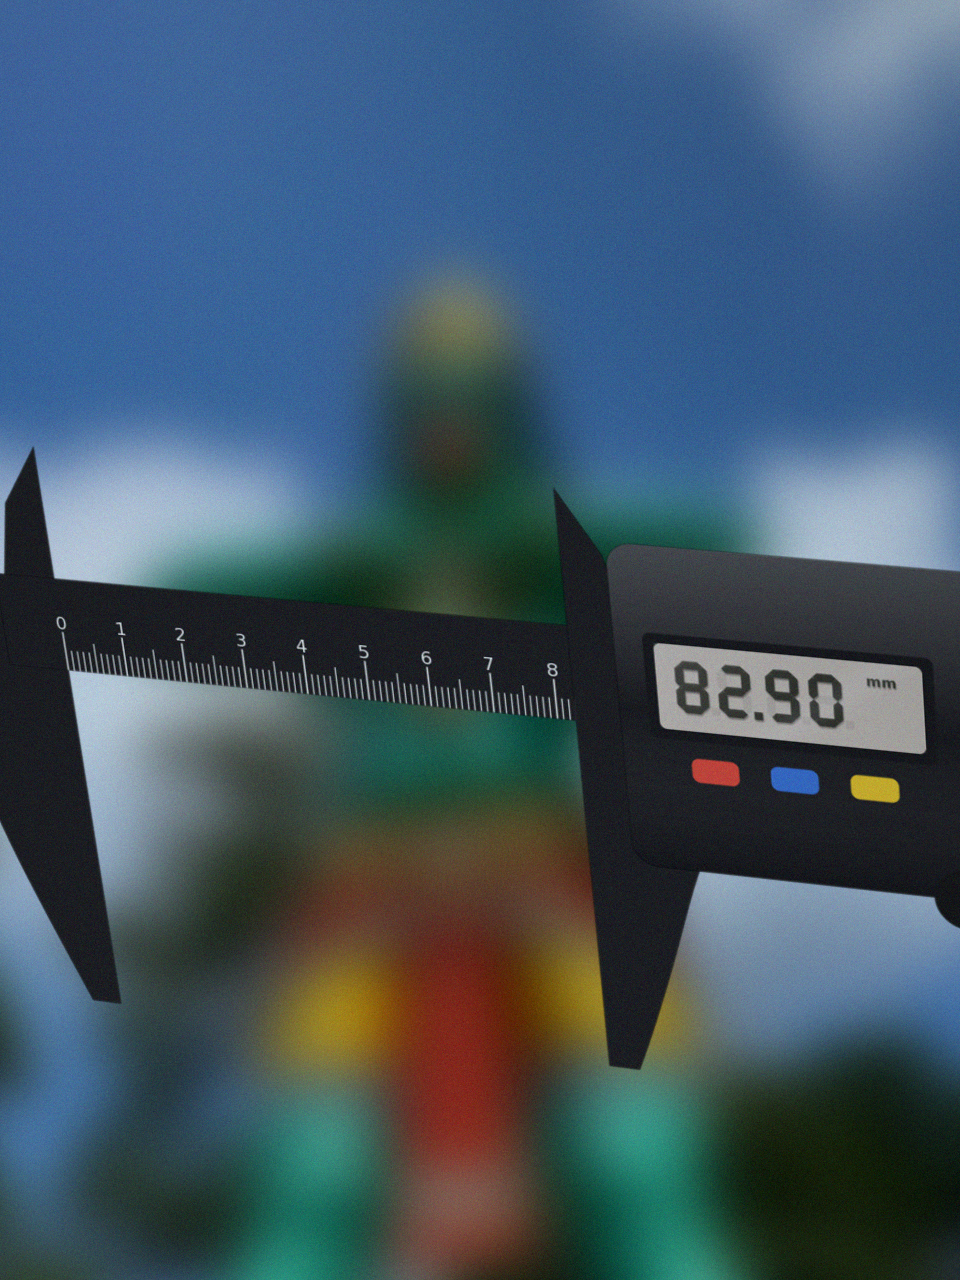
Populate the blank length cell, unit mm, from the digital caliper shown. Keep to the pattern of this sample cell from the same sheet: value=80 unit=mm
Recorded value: value=82.90 unit=mm
